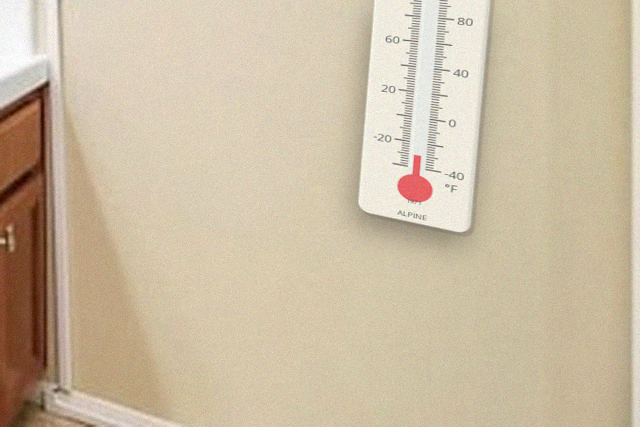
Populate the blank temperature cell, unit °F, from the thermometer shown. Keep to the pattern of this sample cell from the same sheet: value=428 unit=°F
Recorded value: value=-30 unit=°F
